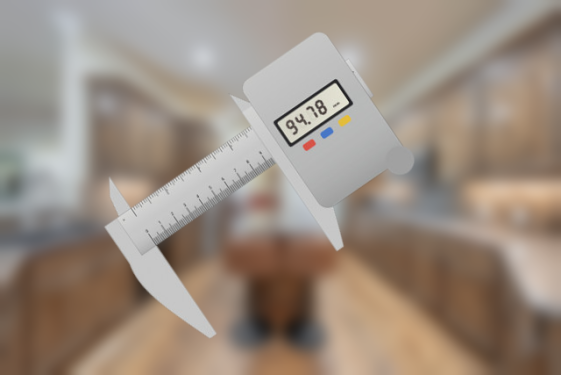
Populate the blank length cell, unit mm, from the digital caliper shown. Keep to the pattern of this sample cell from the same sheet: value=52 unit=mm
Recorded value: value=94.78 unit=mm
